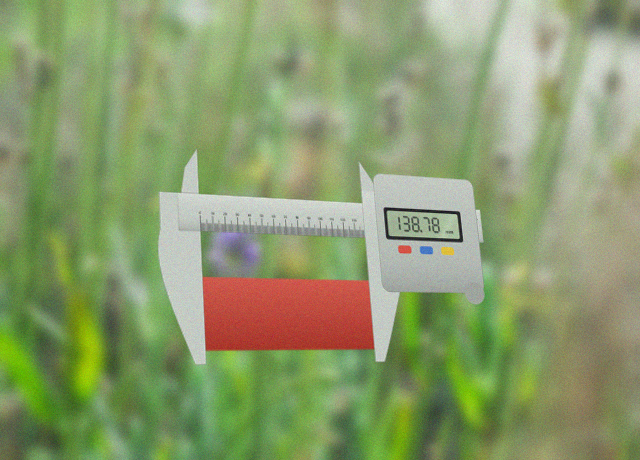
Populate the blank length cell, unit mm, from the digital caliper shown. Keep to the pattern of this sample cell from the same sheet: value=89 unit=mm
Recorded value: value=138.78 unit=mm
